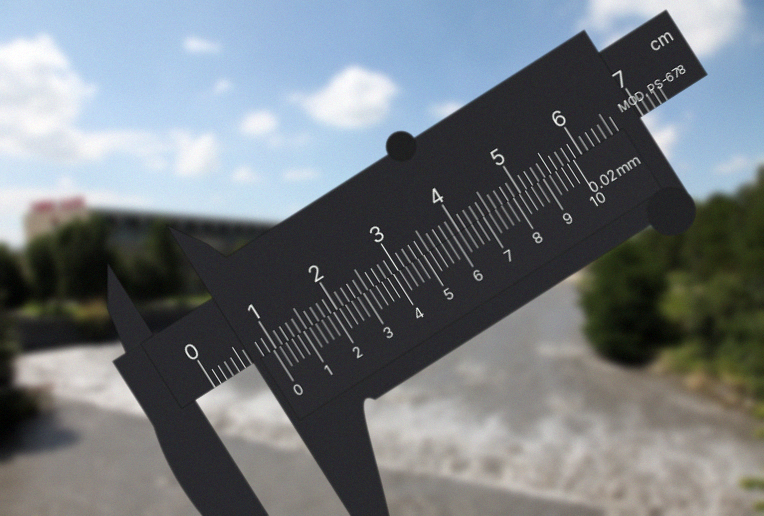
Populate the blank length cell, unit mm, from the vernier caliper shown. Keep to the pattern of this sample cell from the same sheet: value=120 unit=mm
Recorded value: value=9.6 unit=mm
